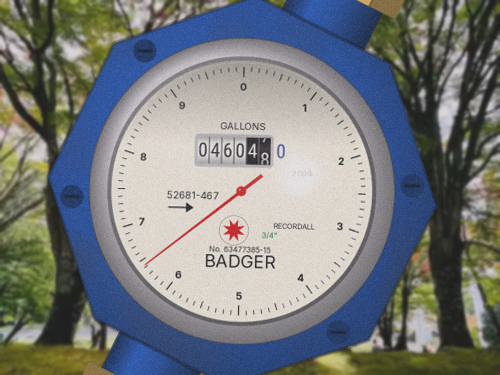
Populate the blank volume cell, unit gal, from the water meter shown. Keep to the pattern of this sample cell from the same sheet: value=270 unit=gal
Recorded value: value=460476.4 unit=gal
